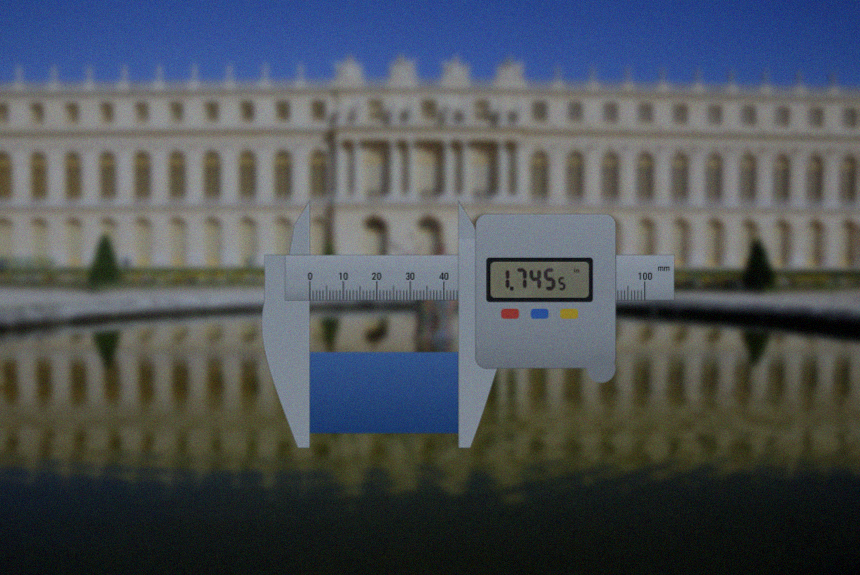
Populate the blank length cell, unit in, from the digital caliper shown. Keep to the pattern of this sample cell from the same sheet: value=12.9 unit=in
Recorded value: value=1.7455 unit=in
